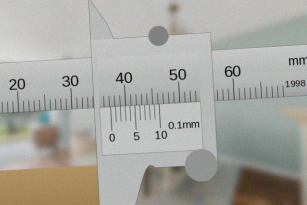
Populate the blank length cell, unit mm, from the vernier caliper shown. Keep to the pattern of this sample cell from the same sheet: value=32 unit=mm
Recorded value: value=37.2 unit=mm
